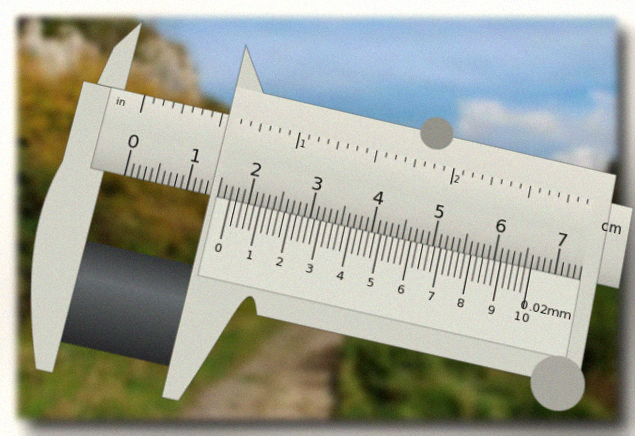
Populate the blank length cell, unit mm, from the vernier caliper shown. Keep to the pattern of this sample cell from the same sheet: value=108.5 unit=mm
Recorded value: value=17.0 unit=mm
